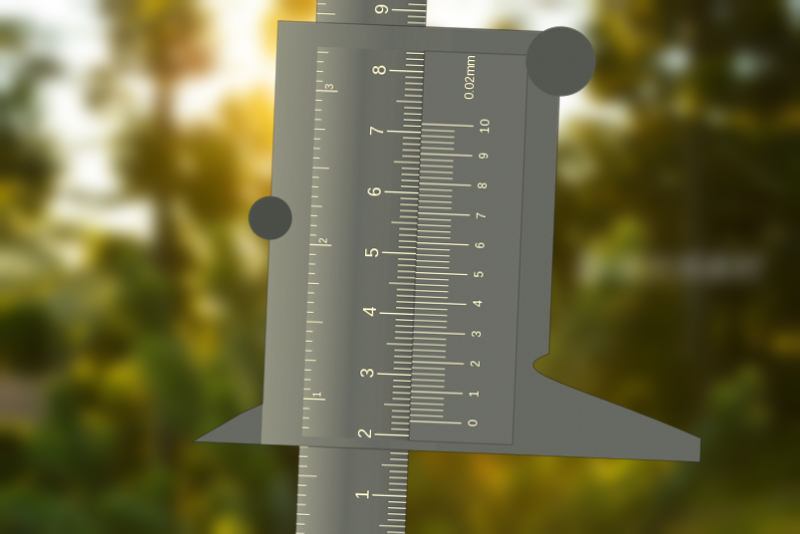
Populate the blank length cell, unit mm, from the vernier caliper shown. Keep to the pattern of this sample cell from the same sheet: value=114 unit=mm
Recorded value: value=22.4 unit=mm
